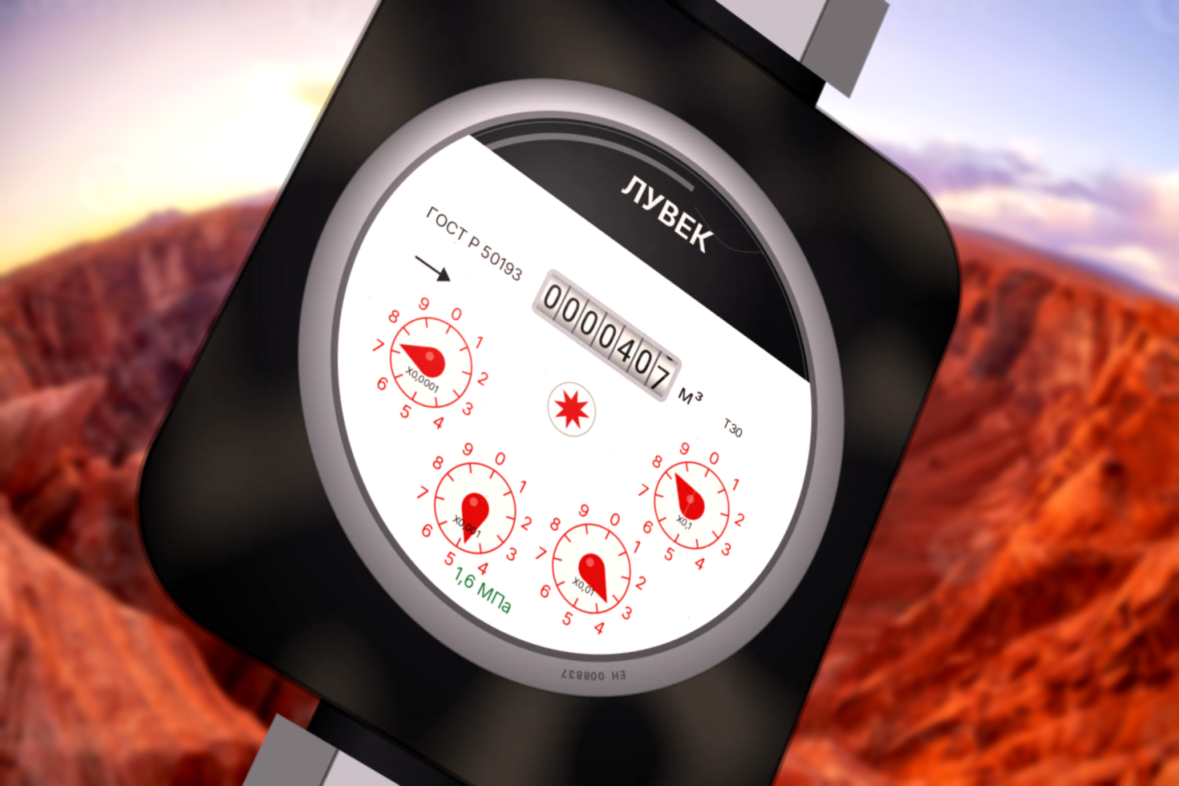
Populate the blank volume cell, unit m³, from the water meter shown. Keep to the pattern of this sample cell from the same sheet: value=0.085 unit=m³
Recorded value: value=406.8347 unit=m³
